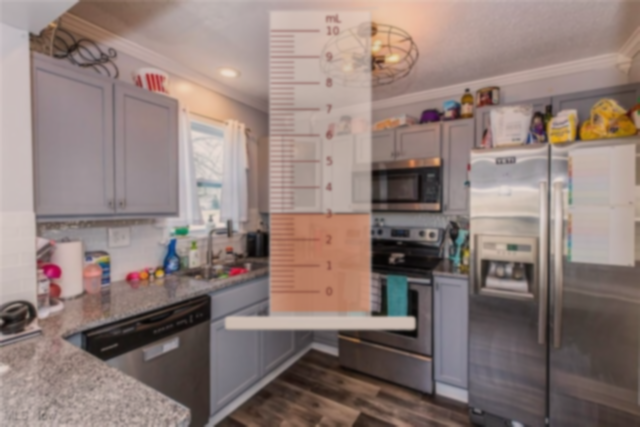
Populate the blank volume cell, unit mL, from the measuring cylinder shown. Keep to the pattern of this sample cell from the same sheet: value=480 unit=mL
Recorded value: value=3 unit=mL
